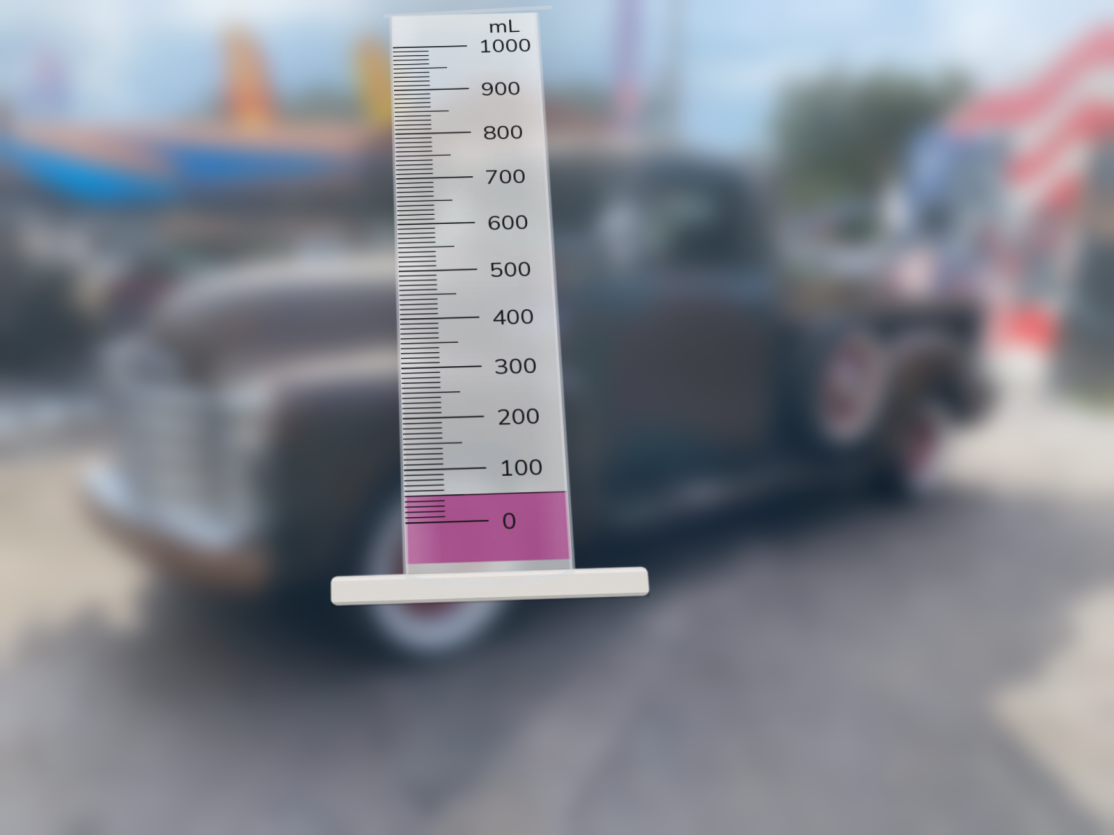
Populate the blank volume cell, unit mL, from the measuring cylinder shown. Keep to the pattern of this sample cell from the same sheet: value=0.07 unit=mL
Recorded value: value=50 unit=mL
